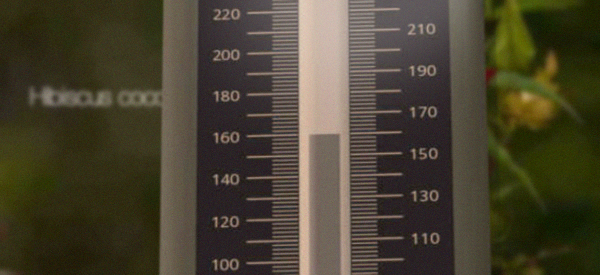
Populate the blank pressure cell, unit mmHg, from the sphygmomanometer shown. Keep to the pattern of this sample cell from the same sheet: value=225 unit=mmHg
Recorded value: value=160 unit=mmHg
